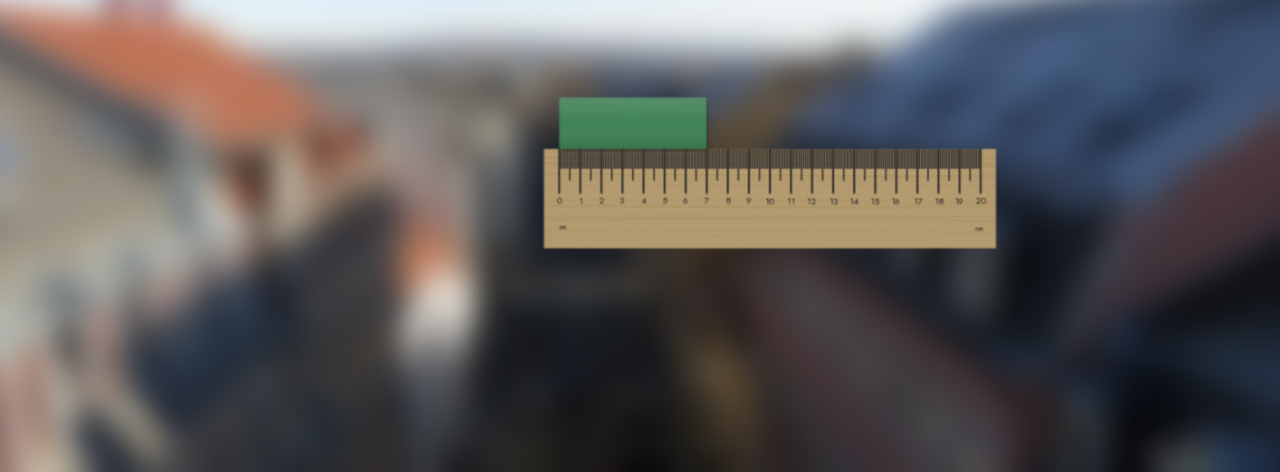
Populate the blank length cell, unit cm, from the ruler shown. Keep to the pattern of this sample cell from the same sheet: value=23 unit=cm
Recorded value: value=7 unit=cm
